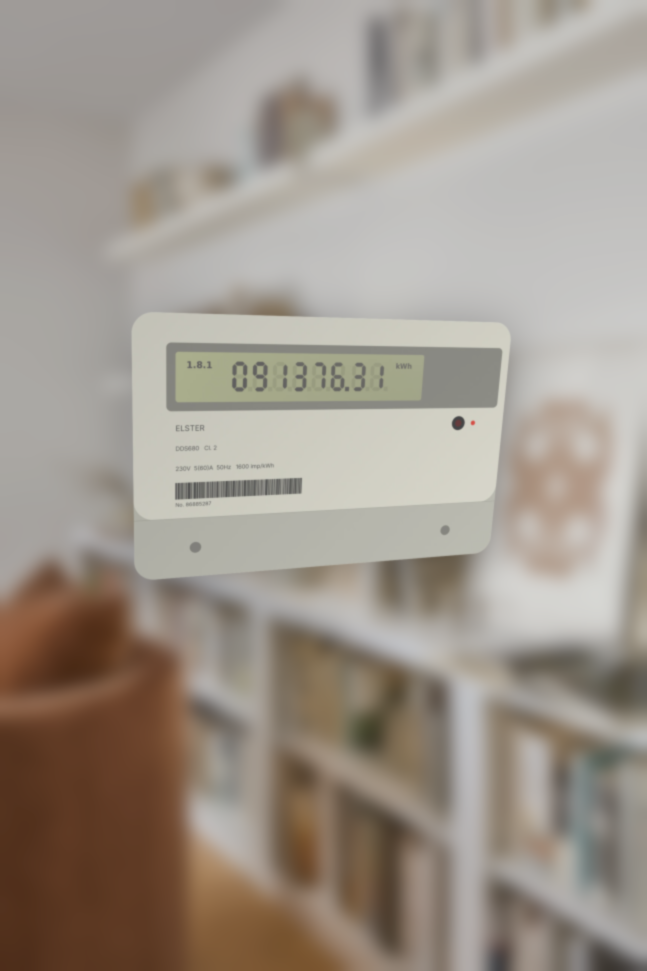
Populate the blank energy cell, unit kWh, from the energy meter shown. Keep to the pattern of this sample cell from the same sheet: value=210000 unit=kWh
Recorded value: value=91376.31 unit=kWh
